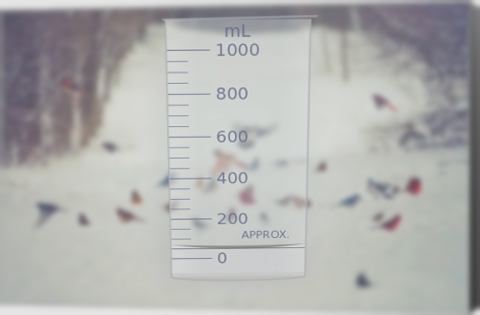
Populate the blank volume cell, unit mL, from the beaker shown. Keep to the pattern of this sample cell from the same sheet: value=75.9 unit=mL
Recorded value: value=50 unit=mL
